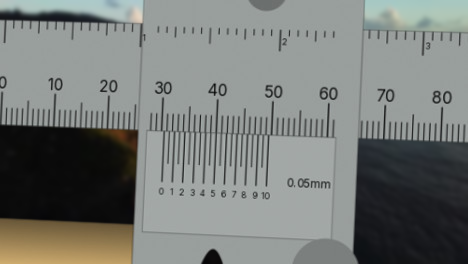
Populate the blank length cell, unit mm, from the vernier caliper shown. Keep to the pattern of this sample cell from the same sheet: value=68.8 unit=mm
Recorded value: value=30.5 unit=mm
